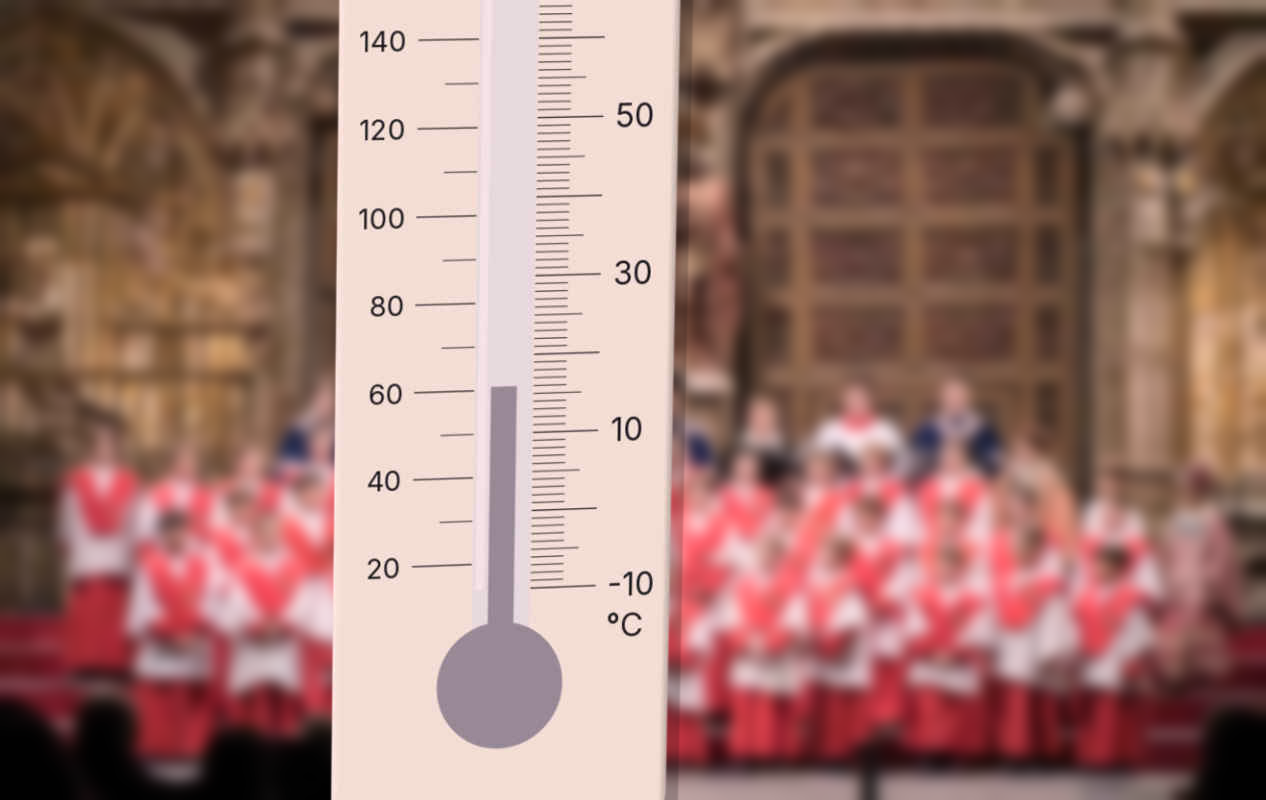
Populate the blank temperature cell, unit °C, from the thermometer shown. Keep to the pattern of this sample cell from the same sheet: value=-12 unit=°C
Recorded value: value=16 unit=°C
